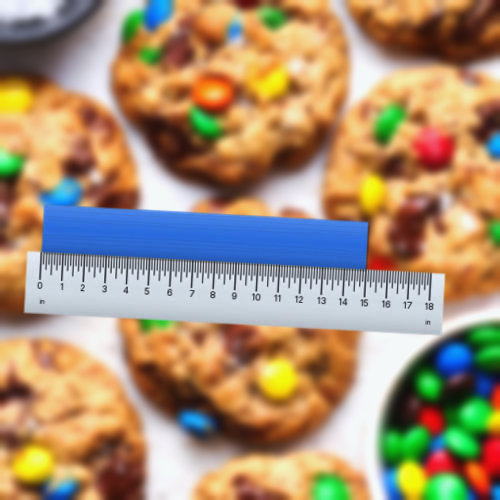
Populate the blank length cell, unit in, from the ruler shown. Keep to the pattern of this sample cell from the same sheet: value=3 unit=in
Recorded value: value=15 unit=in
